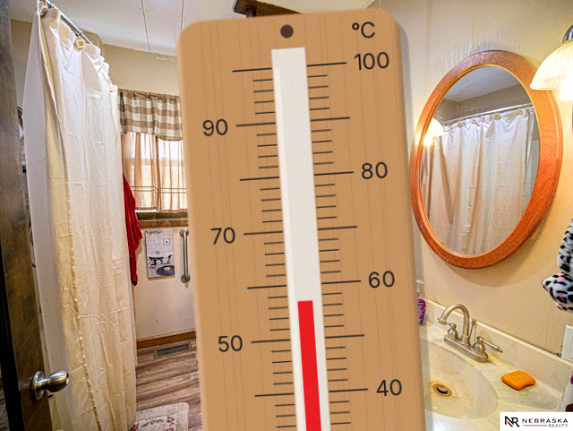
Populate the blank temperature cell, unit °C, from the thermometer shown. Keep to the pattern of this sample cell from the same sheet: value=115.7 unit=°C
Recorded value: value=57 unit=°C
